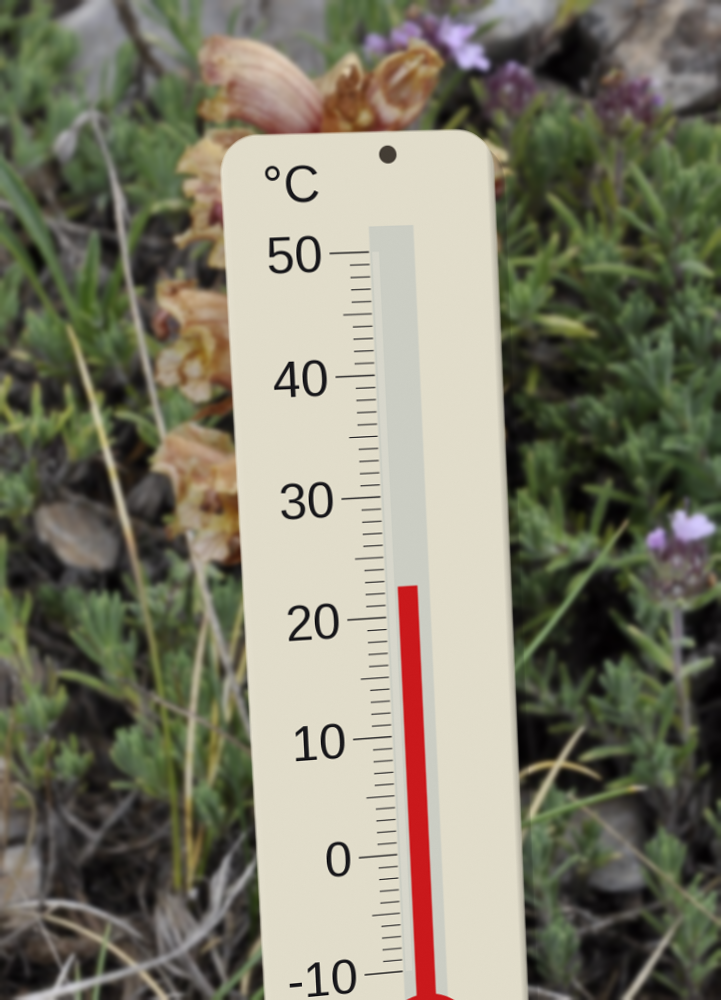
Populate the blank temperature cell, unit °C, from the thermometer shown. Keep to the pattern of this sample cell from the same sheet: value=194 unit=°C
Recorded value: value=22.5 unit=°C
